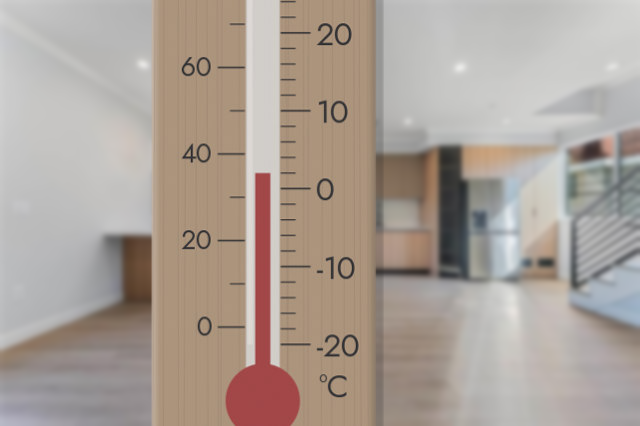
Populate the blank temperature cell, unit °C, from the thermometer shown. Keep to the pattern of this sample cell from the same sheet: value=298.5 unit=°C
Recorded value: value=2 unit=°C
